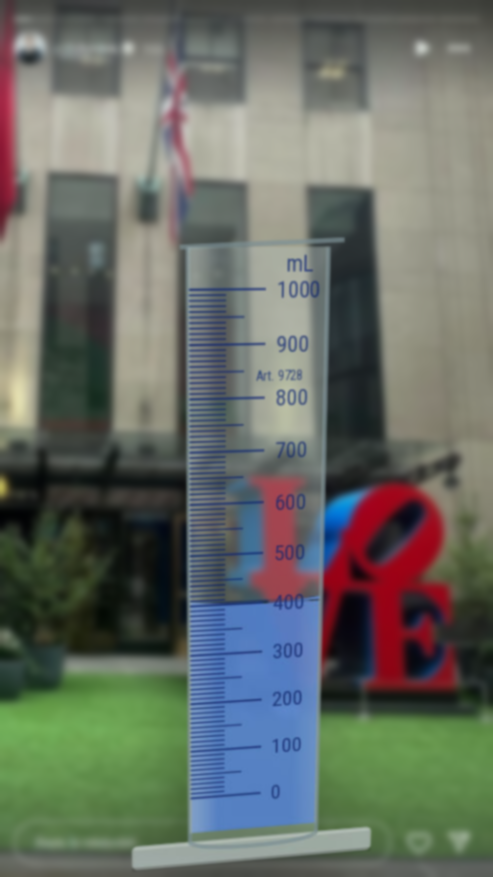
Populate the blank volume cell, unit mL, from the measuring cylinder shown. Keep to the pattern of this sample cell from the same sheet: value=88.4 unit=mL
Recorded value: value=400 unit=mL
